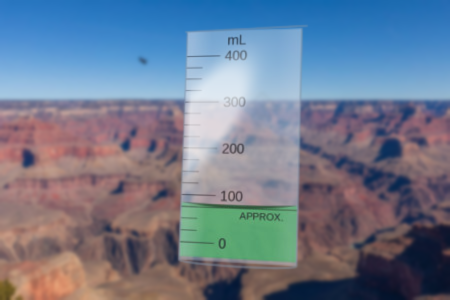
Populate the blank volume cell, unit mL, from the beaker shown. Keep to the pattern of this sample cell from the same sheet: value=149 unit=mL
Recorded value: value=75 unit=mL
